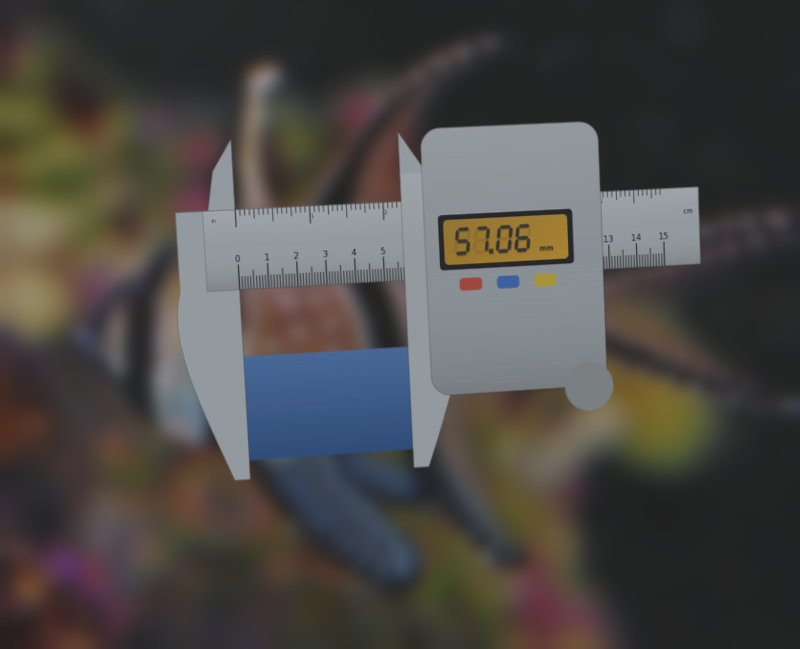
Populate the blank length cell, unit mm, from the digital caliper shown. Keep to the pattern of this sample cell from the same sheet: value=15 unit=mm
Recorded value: value=57.06 unit=mm
